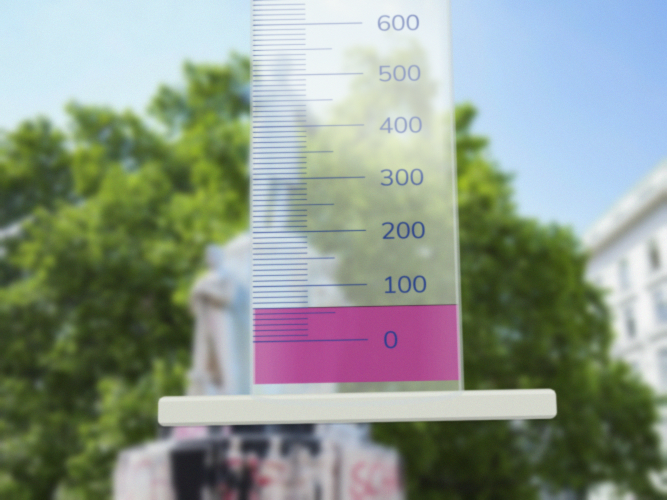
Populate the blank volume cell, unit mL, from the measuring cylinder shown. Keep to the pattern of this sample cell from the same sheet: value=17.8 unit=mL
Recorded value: value=60 unit=mL
